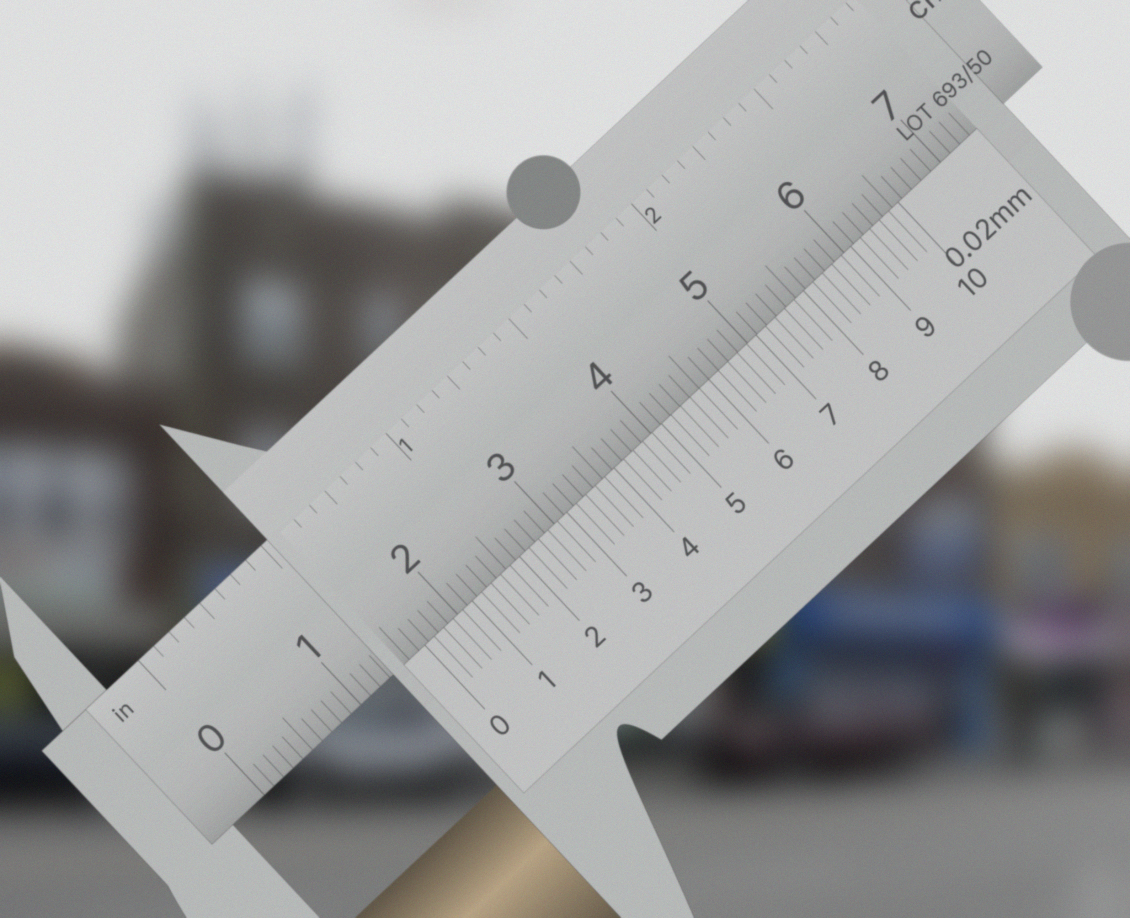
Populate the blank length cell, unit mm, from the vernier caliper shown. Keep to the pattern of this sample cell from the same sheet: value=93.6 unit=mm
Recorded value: value=16.6 unit=mm
